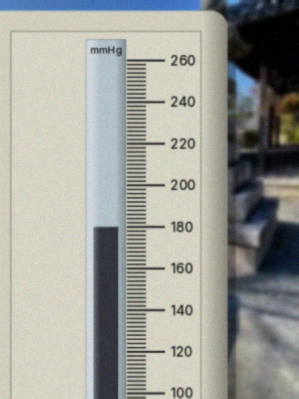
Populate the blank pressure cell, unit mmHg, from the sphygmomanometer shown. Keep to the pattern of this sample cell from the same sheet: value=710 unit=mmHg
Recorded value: value=180 unit=mmHg
